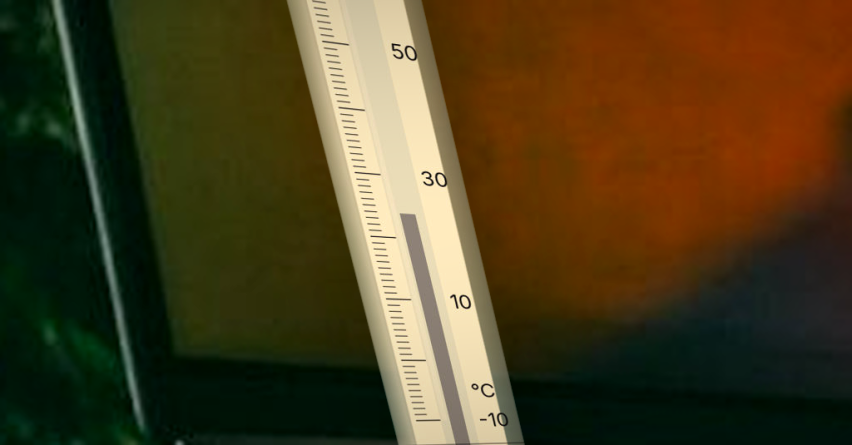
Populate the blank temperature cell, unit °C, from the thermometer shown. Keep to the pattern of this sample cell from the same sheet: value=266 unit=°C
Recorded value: value=24 unit=°C
